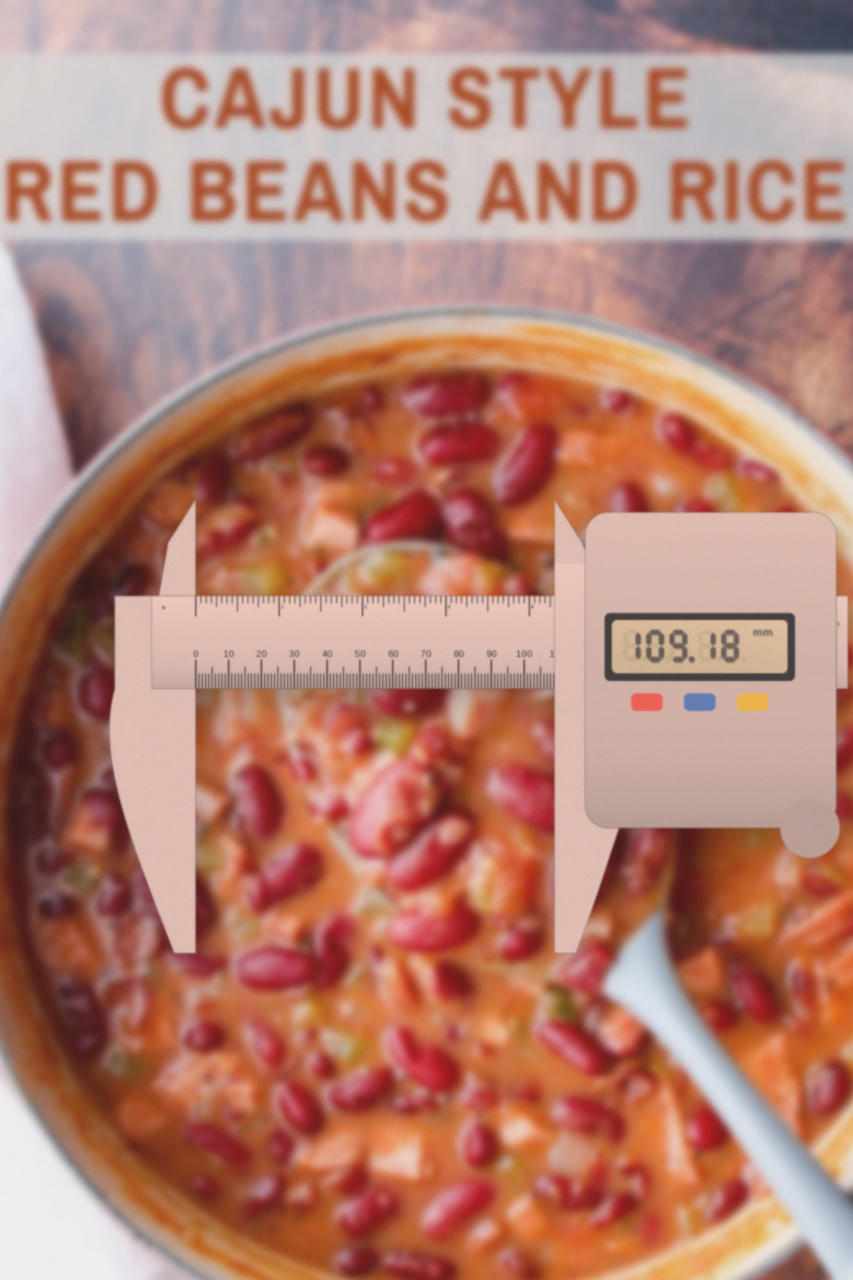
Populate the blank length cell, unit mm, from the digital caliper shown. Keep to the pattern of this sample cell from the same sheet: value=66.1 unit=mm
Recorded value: value=109.18 unit=mm
